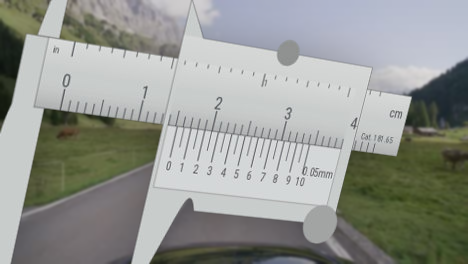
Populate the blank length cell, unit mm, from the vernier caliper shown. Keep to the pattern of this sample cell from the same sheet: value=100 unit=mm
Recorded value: value=15.2 unit=mm
